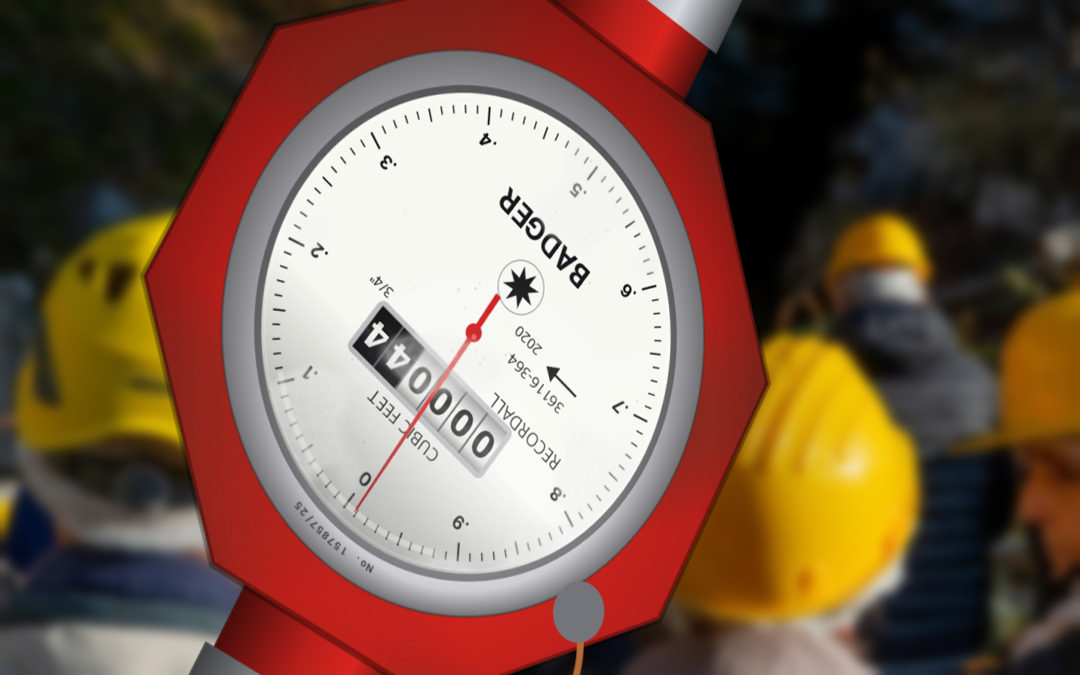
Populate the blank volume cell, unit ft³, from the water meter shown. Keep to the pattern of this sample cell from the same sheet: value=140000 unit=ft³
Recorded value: value=43.99 unit=ft³
